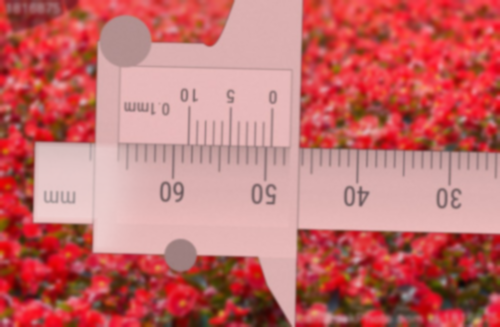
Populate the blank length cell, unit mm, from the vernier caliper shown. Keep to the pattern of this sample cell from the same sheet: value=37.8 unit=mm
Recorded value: value=49.4 unit=mm
